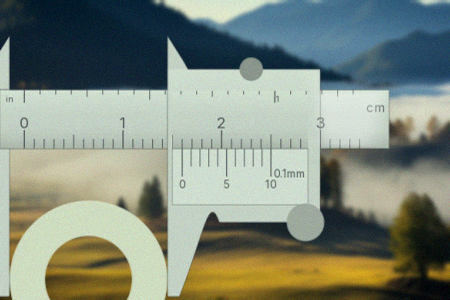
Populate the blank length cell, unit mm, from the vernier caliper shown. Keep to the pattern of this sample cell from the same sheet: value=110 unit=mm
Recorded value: value=16.0 unit=mm
